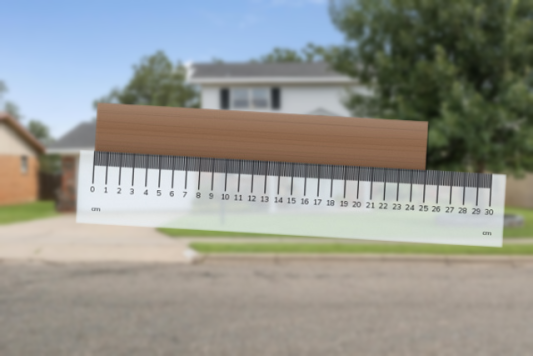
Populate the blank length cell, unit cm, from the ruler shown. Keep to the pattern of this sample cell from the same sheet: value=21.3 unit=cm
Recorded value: value=25 unit=cm
